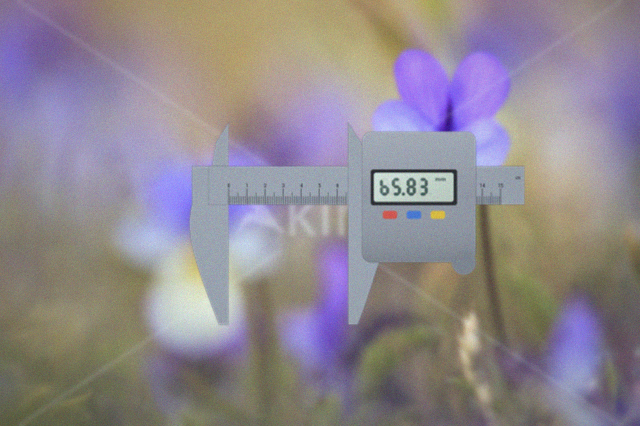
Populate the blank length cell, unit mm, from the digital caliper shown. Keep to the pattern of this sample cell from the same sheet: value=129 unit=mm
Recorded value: value=65.83 unit=mm
